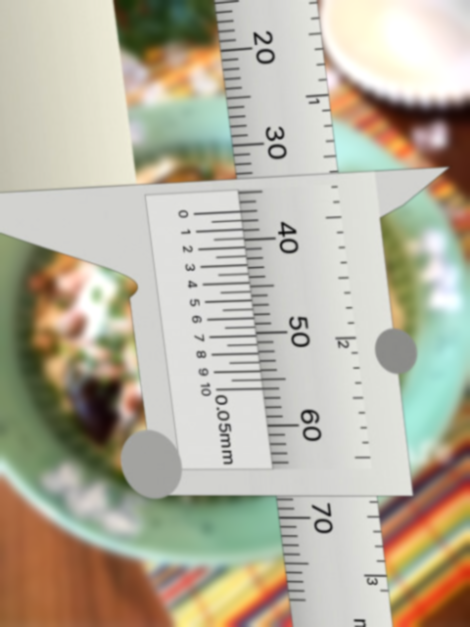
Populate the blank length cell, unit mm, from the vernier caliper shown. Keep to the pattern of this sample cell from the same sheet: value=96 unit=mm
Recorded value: value=37.0 unit=mm
